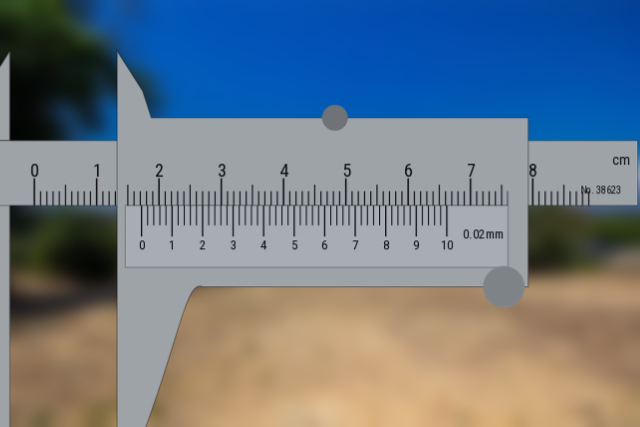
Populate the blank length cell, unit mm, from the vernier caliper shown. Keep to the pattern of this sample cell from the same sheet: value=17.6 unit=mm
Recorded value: value=17.2 unit=mm
